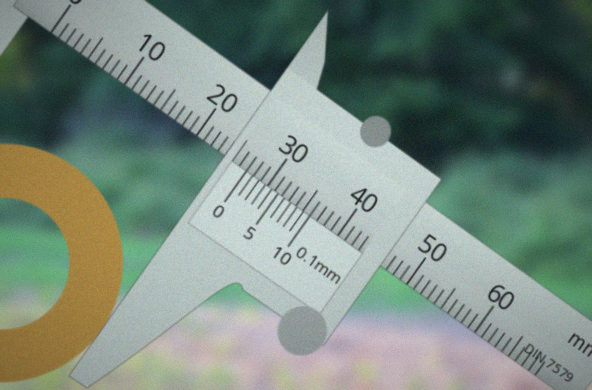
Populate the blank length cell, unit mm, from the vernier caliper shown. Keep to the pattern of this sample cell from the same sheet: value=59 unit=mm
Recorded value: value=27.0 unit=mm
